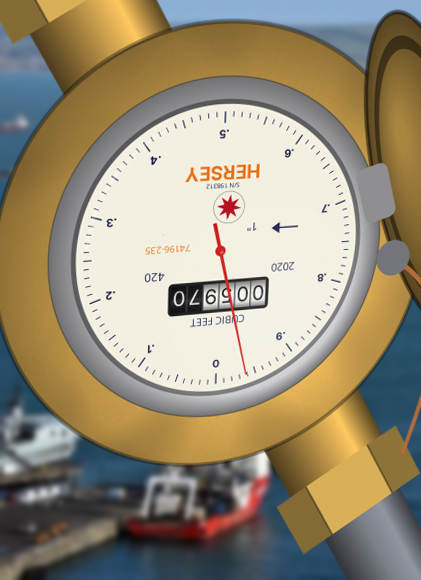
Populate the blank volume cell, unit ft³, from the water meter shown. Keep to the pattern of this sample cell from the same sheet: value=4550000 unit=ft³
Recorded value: value=5969.96 unit=ft³
